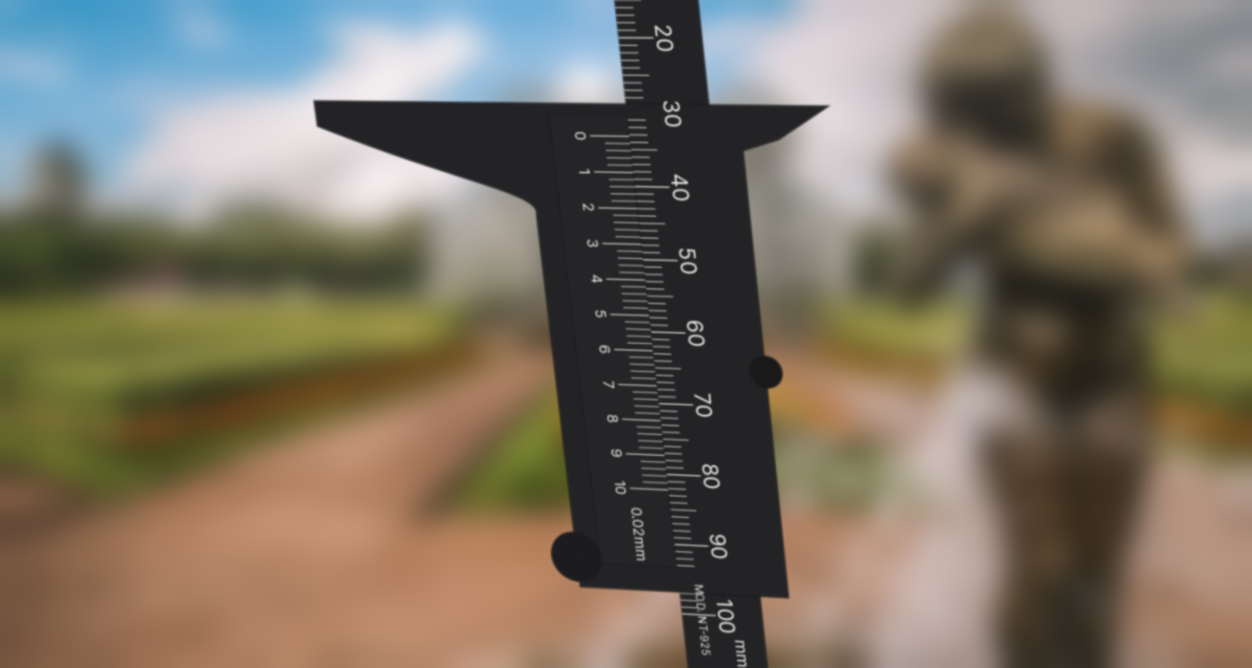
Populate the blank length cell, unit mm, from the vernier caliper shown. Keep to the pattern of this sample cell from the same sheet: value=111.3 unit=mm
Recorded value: value=33.2 unit=mm
